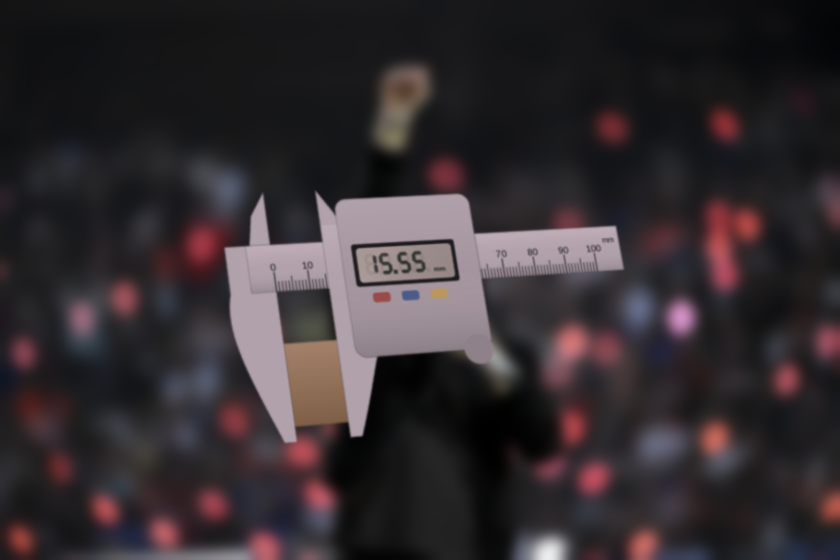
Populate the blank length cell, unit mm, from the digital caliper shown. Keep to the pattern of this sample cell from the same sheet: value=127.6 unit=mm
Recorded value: value=15.55 unit=mm
